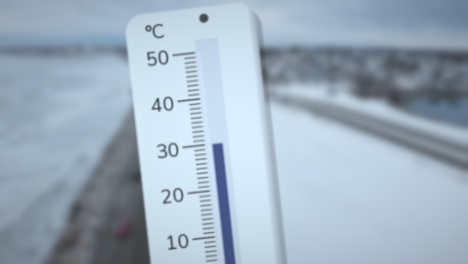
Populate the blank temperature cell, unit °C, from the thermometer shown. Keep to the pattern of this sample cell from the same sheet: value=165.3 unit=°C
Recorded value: value=30 unit=°C
